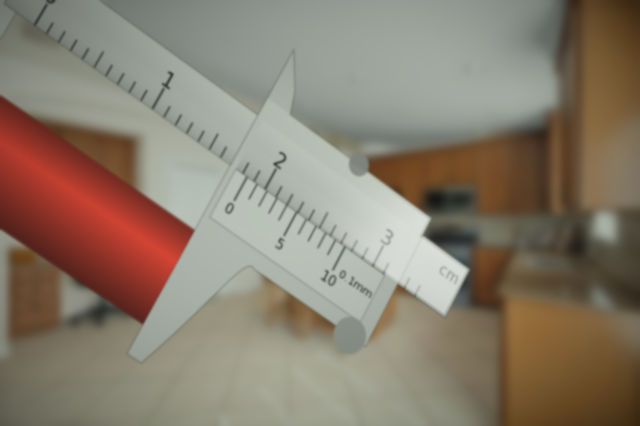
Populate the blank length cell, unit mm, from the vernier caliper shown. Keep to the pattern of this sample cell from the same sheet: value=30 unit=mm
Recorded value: value=18.4 unit=mm
